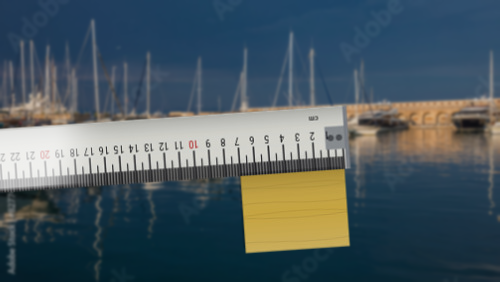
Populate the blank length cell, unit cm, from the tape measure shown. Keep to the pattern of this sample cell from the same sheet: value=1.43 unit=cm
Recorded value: value=7 unit=cm
